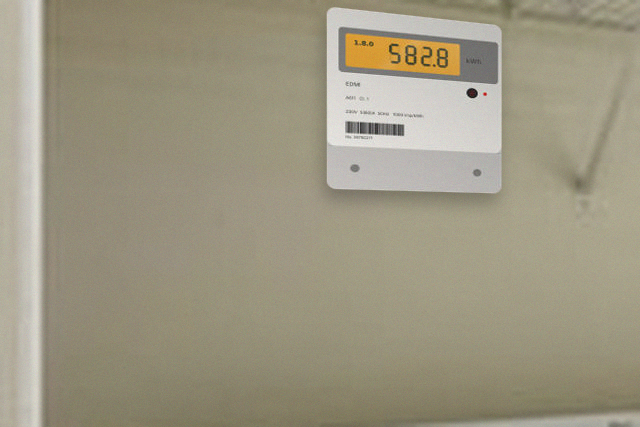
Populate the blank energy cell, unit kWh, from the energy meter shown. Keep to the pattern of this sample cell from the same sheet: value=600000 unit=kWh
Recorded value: value=582.8 unit=kWh
